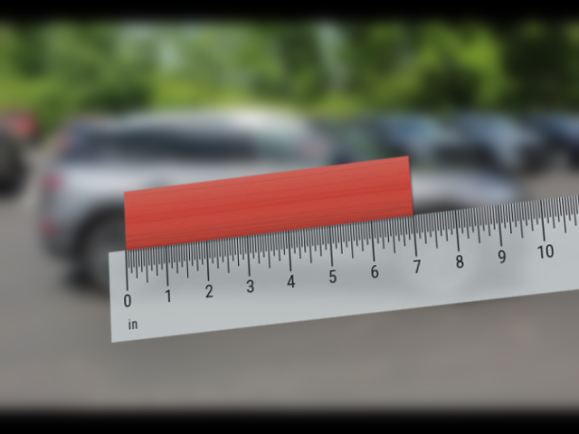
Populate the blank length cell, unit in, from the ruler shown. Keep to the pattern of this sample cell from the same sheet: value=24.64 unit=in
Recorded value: value=7 unit=in
